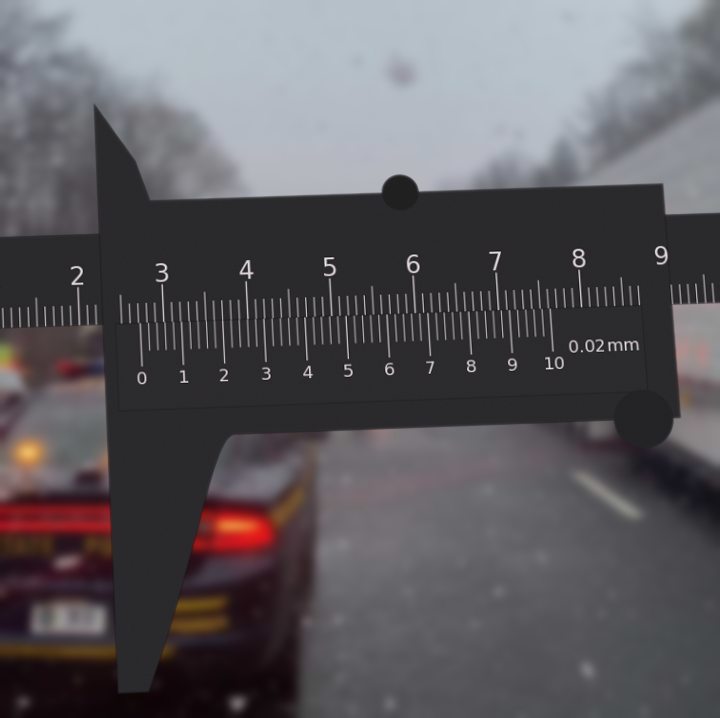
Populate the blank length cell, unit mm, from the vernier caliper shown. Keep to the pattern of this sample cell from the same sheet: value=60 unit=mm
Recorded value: value=27.2 unit=mm
